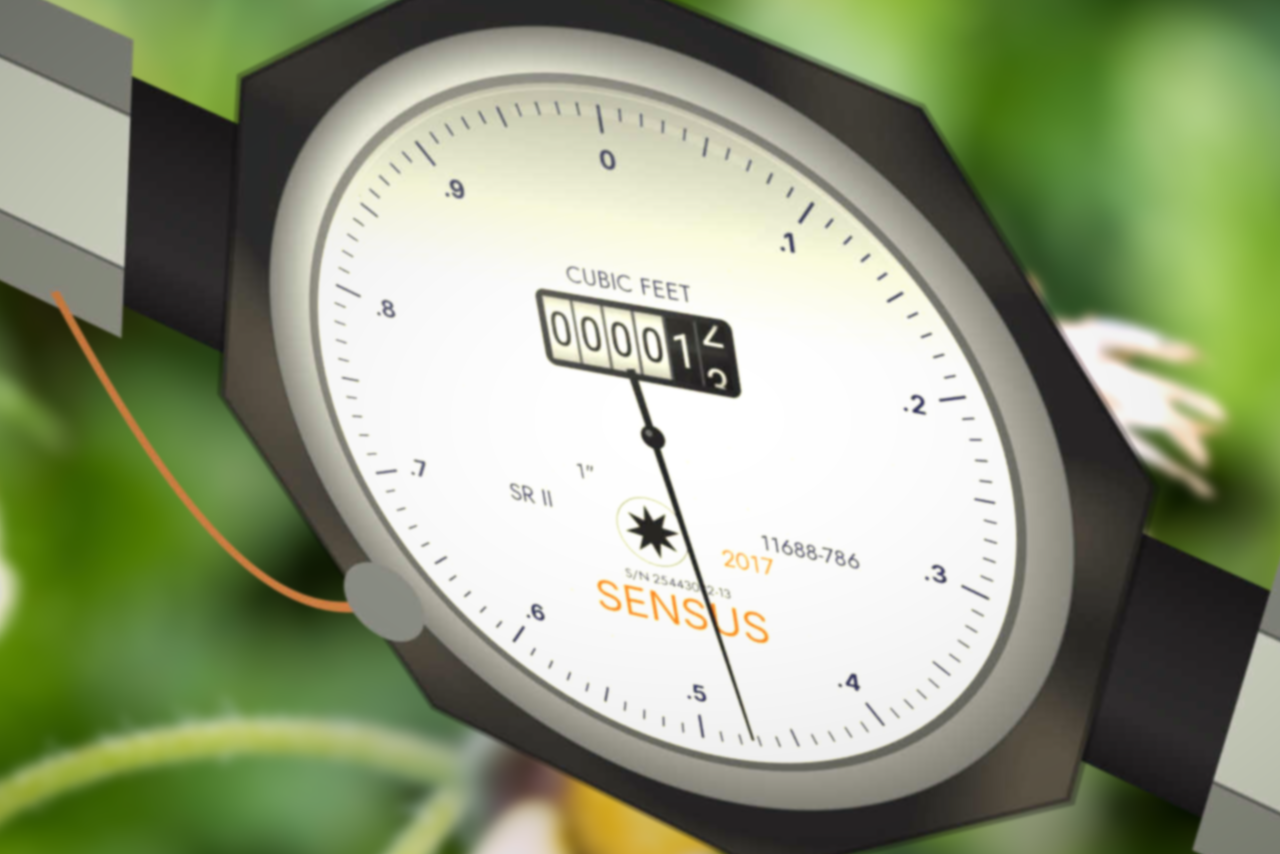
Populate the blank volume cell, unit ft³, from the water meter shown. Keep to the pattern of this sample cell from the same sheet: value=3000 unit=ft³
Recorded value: value=12.47 unit=ft³
